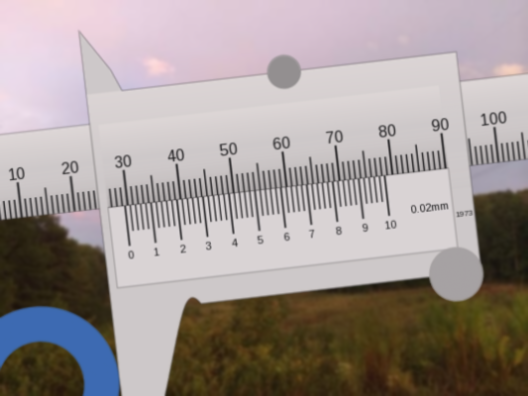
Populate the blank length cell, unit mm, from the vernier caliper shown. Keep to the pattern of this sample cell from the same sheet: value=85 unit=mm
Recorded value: value=29.5 unit=mm
